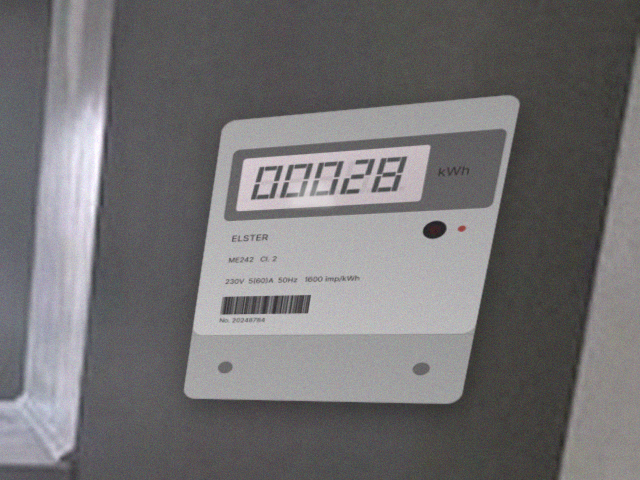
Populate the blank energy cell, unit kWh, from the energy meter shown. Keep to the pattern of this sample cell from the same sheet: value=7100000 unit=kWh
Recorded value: value=28 unit=kWh
